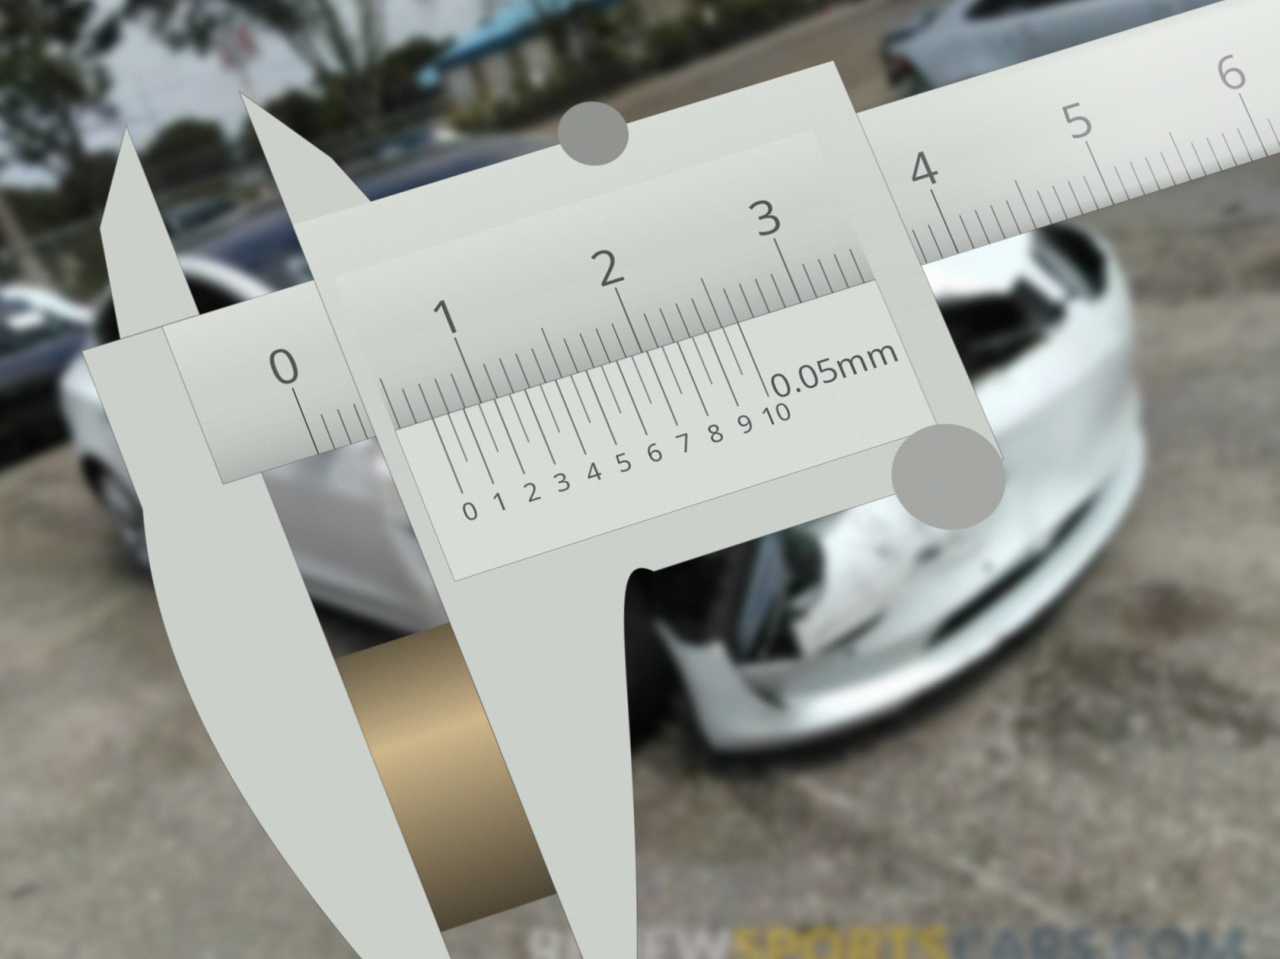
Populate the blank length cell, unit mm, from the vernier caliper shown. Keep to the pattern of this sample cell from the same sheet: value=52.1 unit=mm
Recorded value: value=7.0 unit=mm
